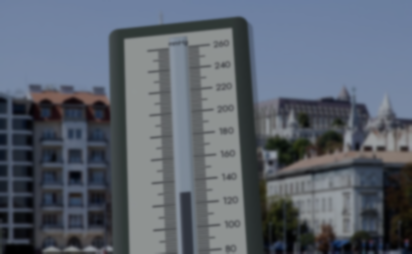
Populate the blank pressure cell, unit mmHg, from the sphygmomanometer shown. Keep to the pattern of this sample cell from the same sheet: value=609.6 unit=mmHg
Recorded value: value=130 unit=mmHg
